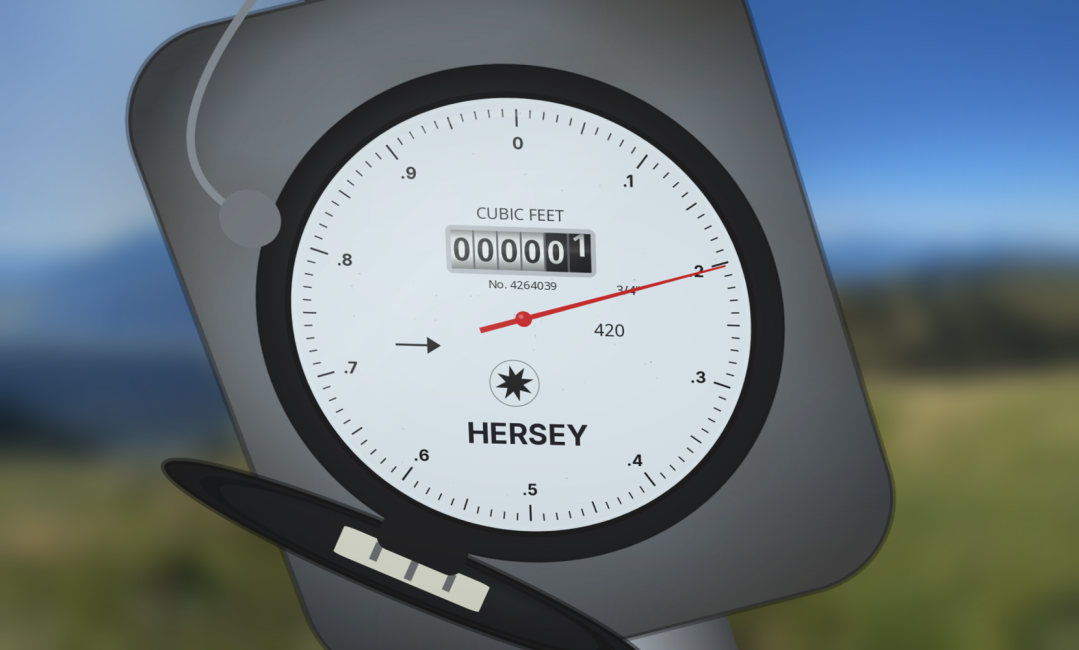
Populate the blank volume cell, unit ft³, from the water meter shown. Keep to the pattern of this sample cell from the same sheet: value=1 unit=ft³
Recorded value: value=1.20 unit=ft³
